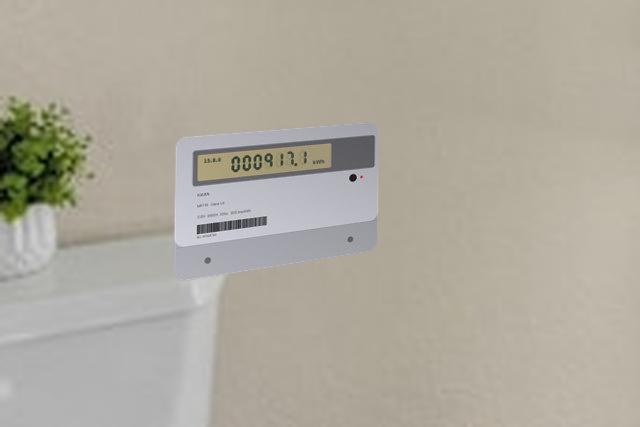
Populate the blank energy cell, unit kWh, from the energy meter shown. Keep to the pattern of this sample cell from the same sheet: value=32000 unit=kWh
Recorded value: value=917.1 unit=kWh
